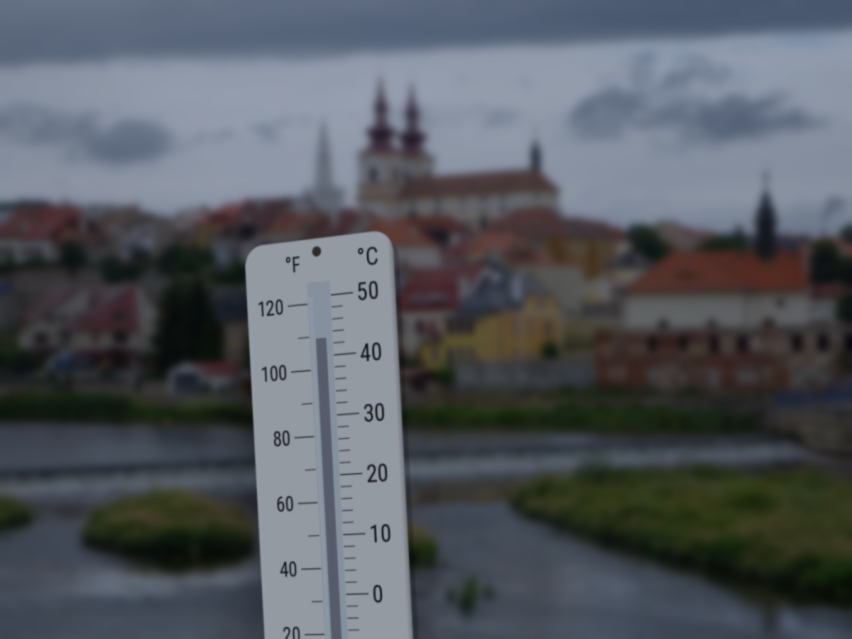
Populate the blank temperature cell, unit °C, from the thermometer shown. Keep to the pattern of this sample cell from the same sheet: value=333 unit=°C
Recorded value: value=43 unit=°C
